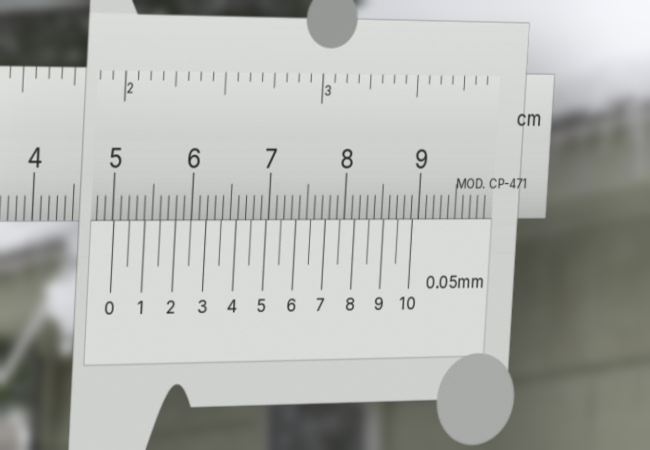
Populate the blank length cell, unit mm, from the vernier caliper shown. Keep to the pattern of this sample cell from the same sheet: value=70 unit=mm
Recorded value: value=50.2 unit=mm
